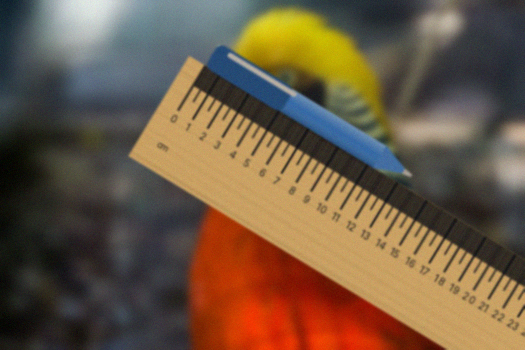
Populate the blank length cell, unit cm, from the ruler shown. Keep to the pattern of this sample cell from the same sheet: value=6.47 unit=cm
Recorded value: value=13.5 unit=cm
